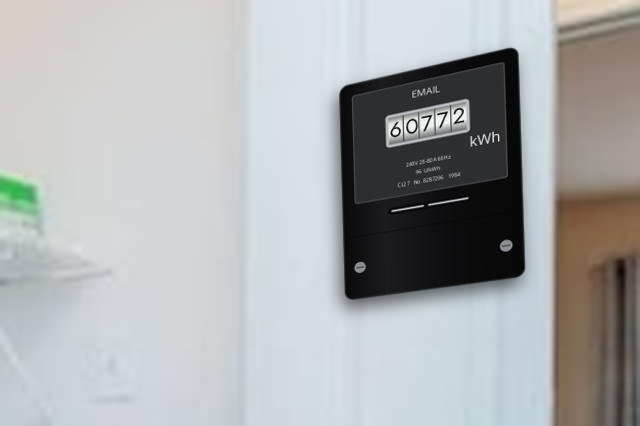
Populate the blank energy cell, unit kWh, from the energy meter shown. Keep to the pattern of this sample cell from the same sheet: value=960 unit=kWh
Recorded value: value=60772 unit=kWh
